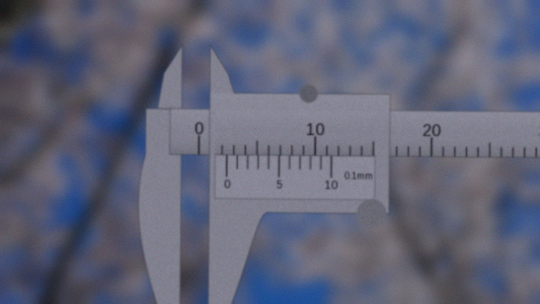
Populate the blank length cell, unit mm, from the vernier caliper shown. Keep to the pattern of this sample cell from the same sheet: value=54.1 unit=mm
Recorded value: value=2.4 unit=mm
